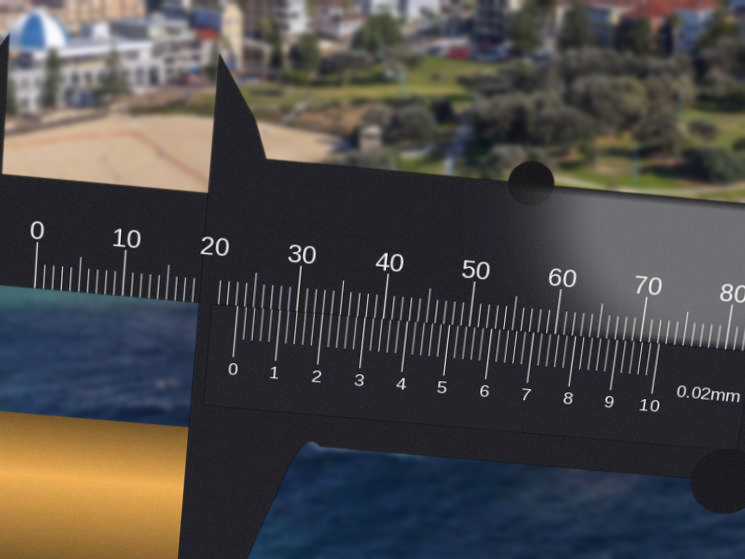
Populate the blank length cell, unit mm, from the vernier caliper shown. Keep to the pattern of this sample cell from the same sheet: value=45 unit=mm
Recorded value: value=23.2 unit=mm
